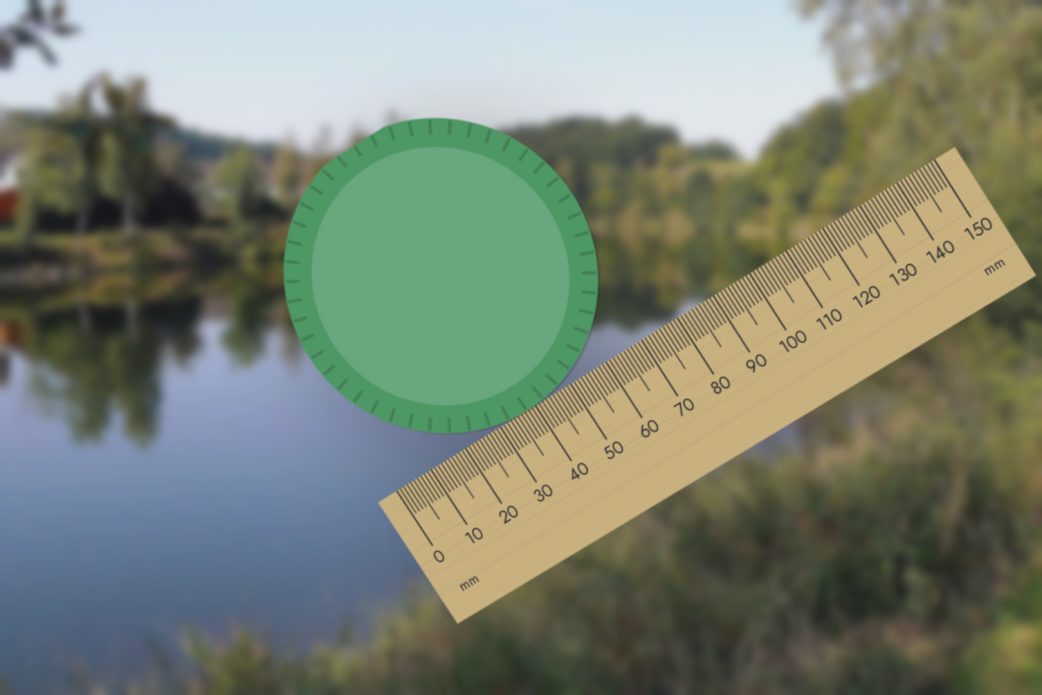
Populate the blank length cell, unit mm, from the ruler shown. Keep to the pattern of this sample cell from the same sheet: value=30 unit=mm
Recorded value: value=75 unit=mm
